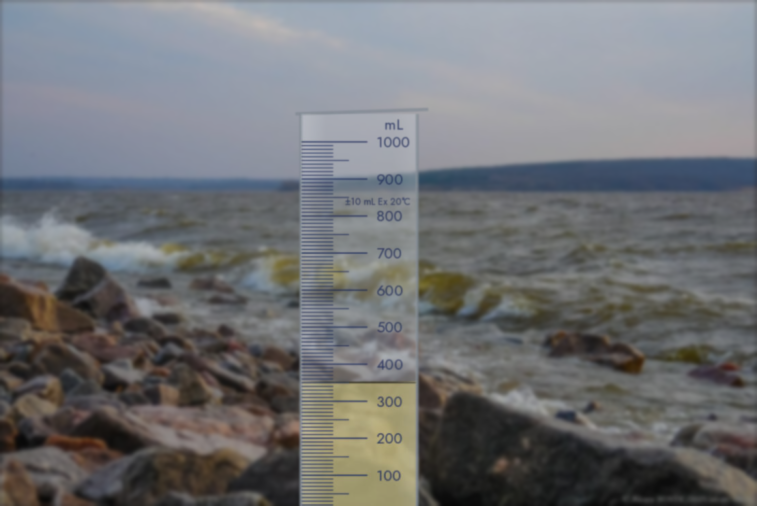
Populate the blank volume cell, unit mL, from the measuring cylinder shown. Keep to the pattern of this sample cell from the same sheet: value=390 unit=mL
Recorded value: value=350 unit=mL
